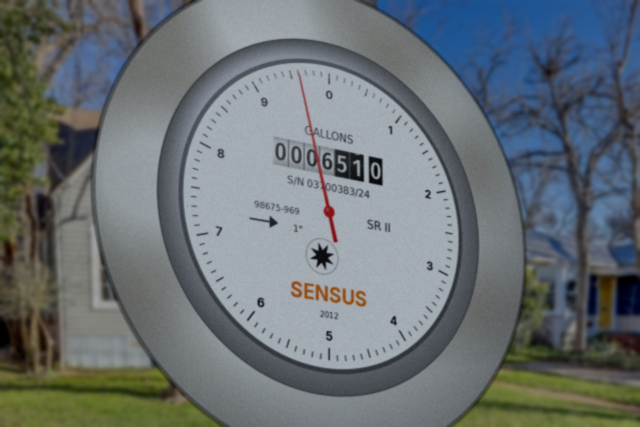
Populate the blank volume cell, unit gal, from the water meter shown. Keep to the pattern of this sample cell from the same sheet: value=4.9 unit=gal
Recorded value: value=6509.6 unit=gal
